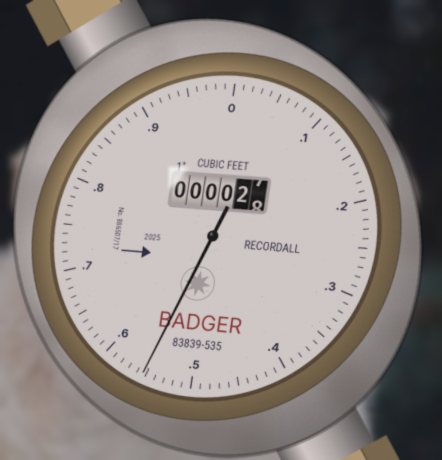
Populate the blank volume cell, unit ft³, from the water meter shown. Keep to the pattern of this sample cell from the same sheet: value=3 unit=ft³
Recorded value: value=27.55 unit=ft³
